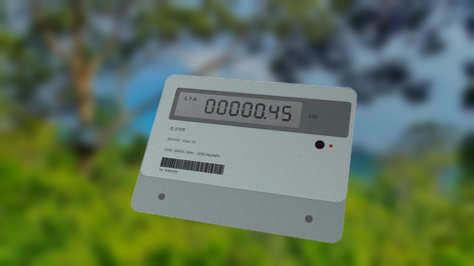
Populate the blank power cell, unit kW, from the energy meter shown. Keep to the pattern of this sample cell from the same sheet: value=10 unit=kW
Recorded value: value=0.45 unit=kW
